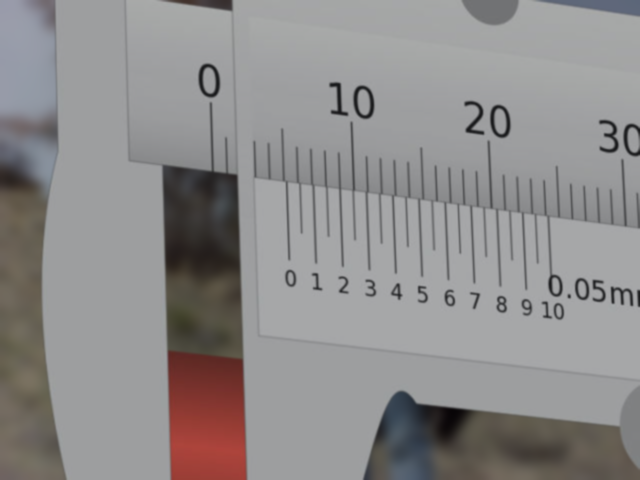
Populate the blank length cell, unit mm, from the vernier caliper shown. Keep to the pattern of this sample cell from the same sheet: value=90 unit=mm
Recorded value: value=5.2 unit=mm
